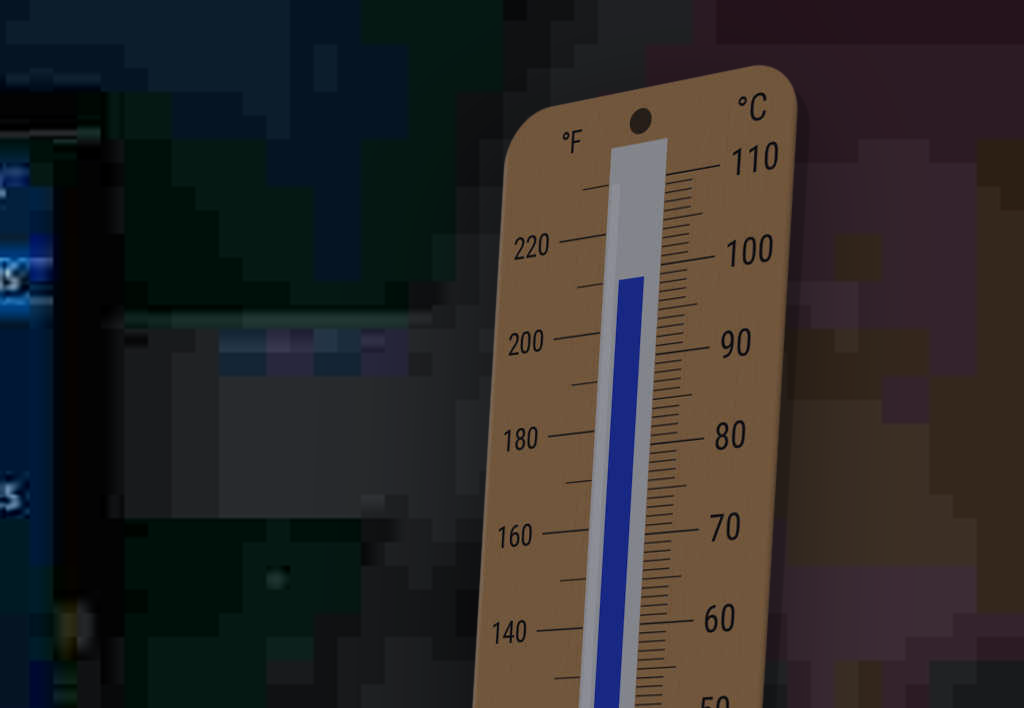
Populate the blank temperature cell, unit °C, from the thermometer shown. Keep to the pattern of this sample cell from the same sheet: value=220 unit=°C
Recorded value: value=99 unit=°C
